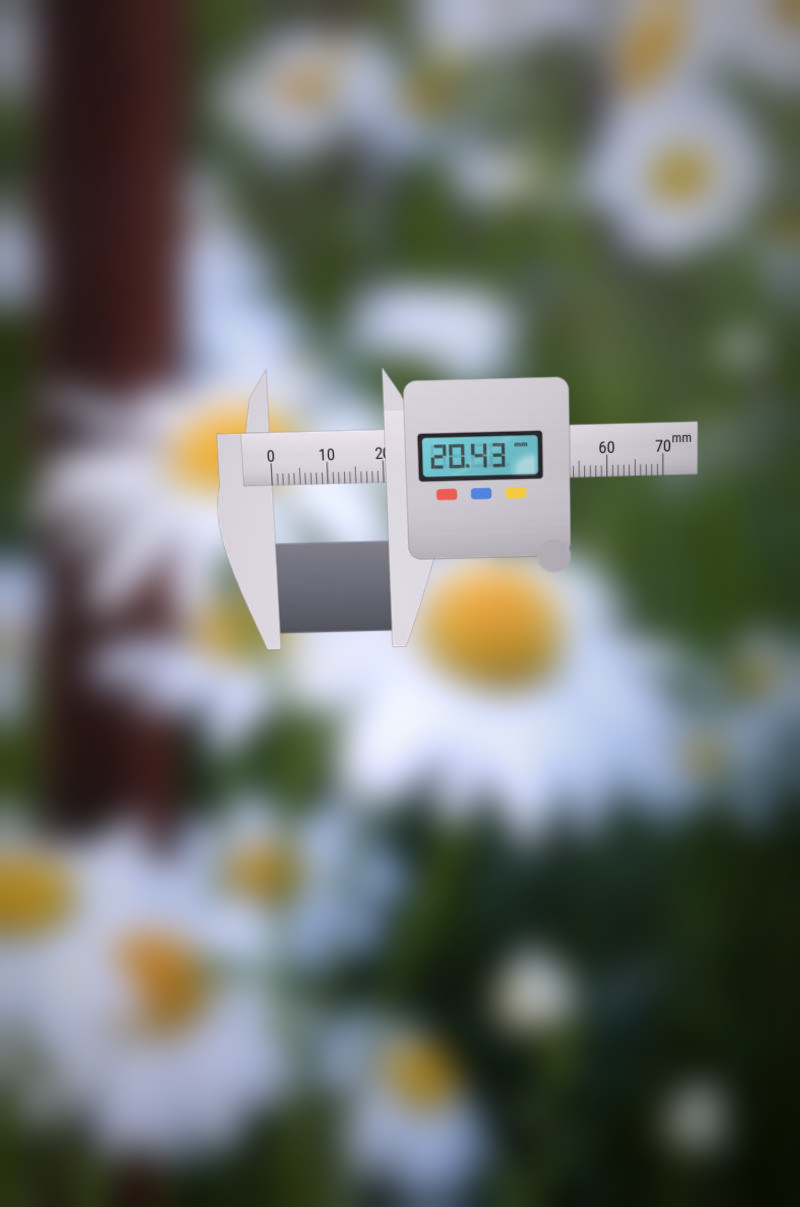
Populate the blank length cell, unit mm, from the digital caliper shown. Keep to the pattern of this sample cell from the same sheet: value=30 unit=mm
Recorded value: value=20.43 unit=mm
